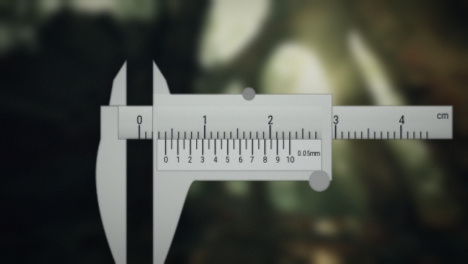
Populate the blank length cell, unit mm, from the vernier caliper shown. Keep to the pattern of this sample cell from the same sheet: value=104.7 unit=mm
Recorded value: value=4.0 unit=mm
